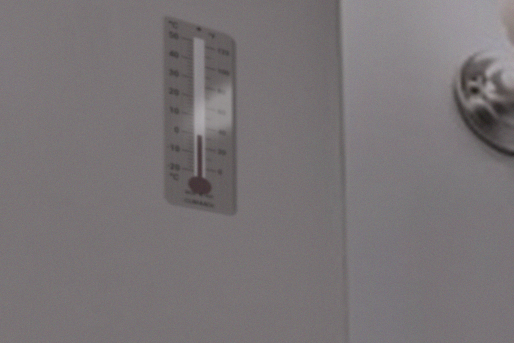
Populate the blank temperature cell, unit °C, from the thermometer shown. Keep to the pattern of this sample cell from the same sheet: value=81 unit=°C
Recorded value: value=0 unit=°C
